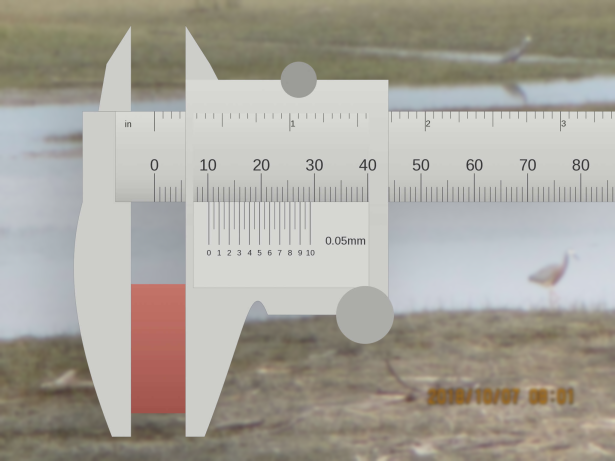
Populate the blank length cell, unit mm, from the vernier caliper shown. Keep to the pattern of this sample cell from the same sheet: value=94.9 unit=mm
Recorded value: value=10.2 unit=mm
